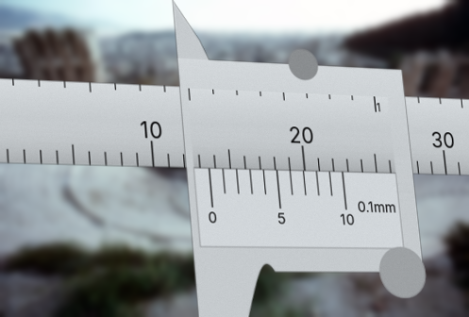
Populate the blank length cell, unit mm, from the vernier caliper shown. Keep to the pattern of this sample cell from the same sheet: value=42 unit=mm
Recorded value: value=13.6 unit=mm
